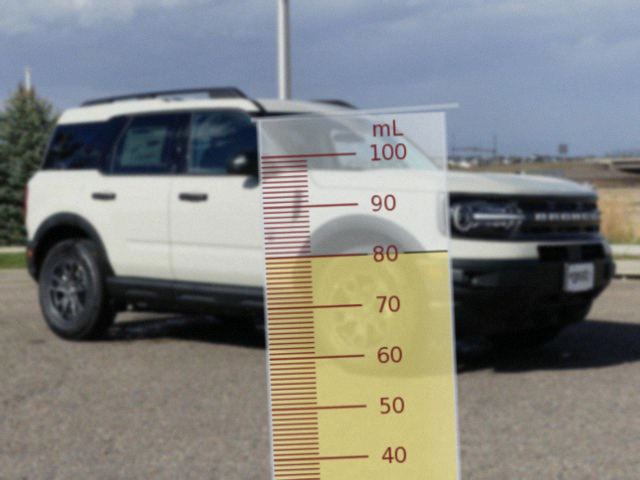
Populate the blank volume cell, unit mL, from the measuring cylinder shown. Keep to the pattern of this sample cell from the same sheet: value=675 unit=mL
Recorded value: value=80 unit=mL
